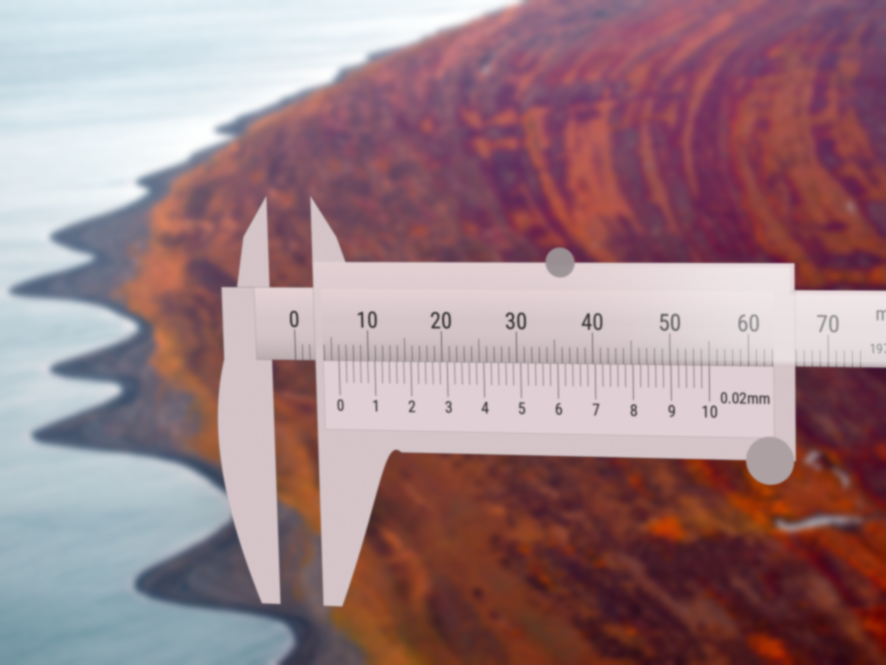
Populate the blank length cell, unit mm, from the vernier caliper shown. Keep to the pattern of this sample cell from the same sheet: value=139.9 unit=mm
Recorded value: value=6.0 unit=mm
